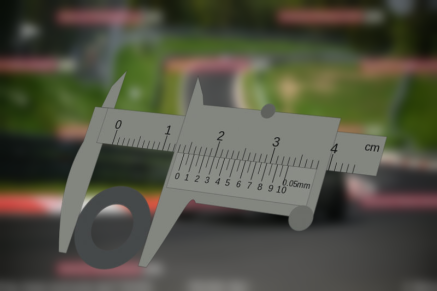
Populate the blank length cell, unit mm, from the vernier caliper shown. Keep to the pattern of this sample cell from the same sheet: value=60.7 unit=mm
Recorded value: value=14.2 unit=mm
